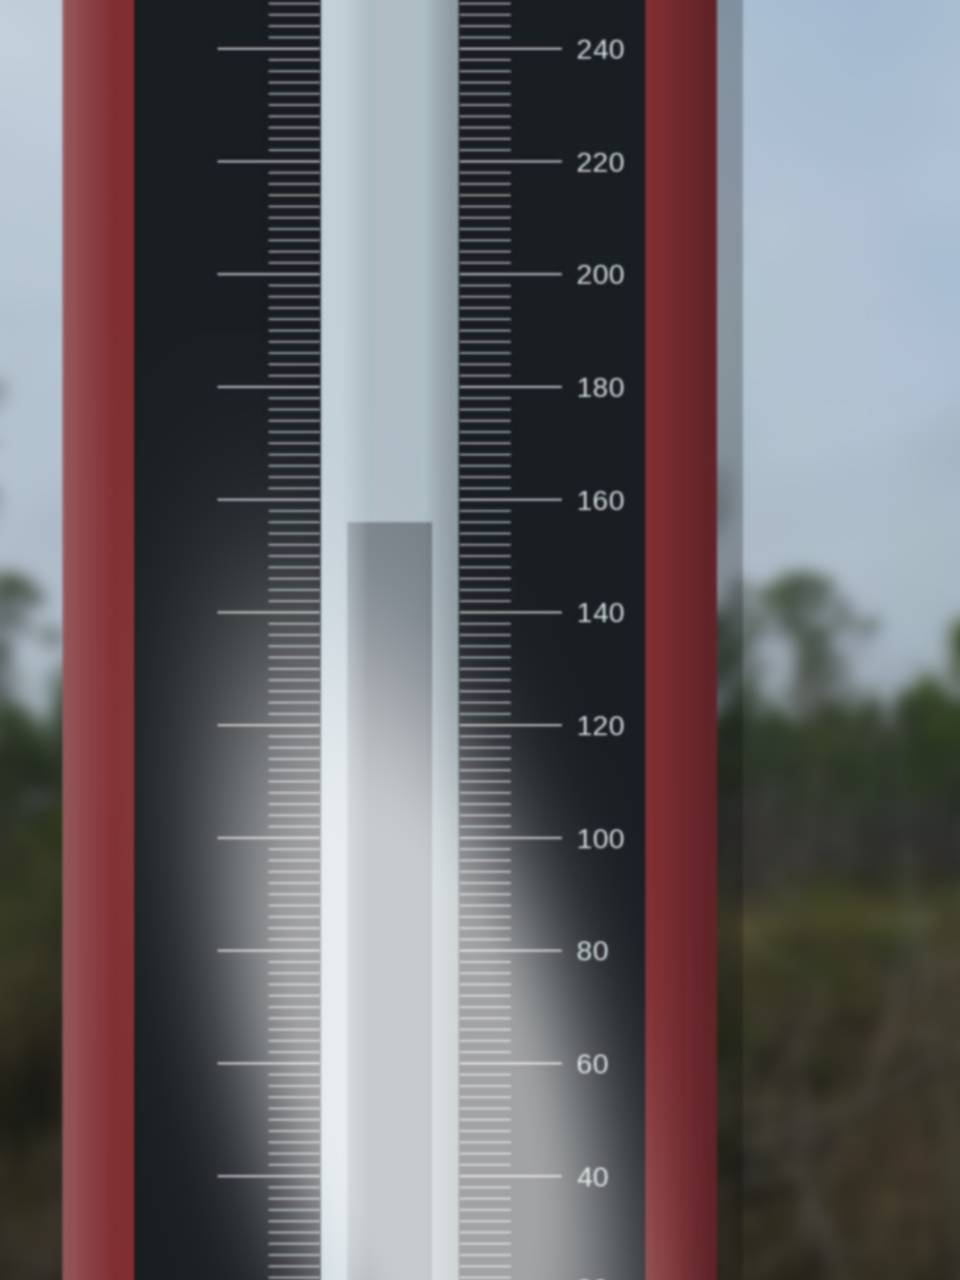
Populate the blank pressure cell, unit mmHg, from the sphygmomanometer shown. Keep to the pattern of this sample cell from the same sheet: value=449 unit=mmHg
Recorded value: value=156 unit=mmHg
